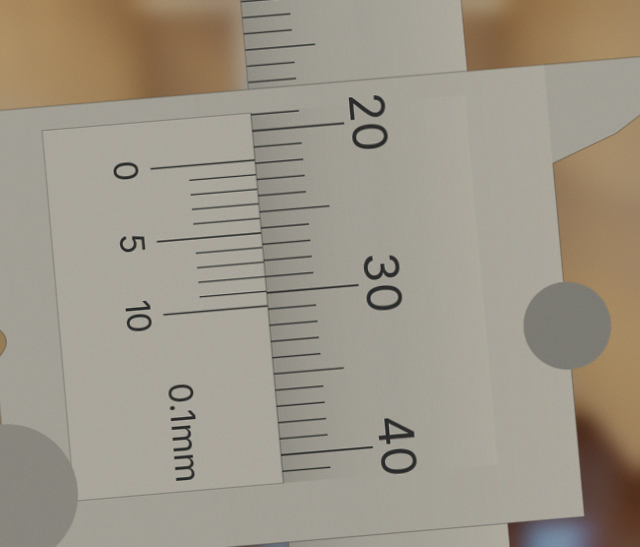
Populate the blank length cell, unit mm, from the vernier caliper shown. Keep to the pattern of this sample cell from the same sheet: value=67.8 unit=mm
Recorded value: value=21.8 unit=mm
